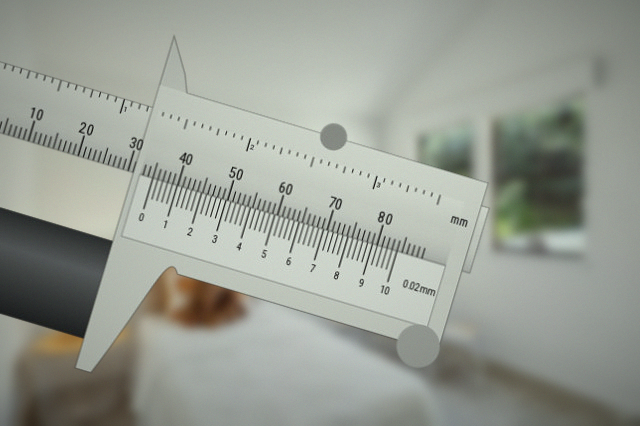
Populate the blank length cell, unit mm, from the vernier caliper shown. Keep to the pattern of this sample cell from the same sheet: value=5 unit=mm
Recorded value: value=35.0 unit=mm
